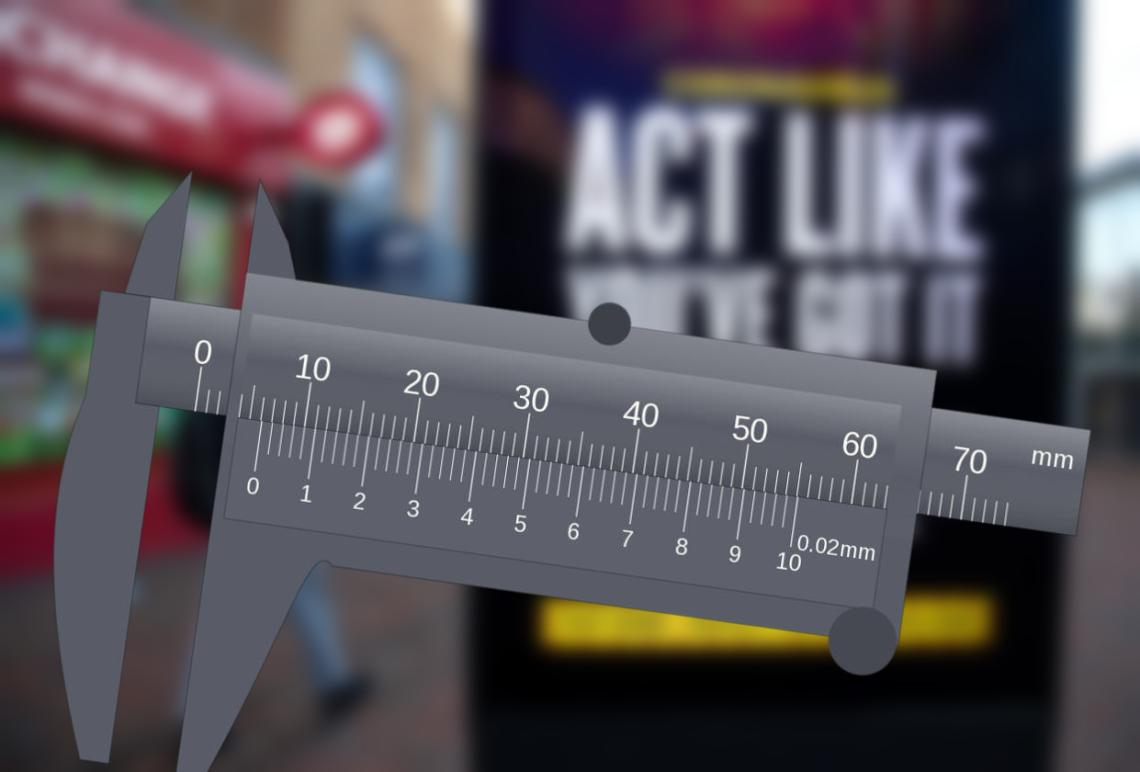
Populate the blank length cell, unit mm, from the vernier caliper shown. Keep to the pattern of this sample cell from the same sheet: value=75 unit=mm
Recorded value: value=6.1 unit=mm
